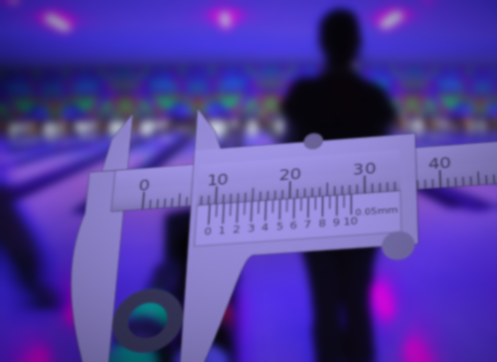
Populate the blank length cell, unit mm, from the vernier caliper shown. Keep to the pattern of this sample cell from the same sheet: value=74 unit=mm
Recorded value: value=9.2 unit=mm
